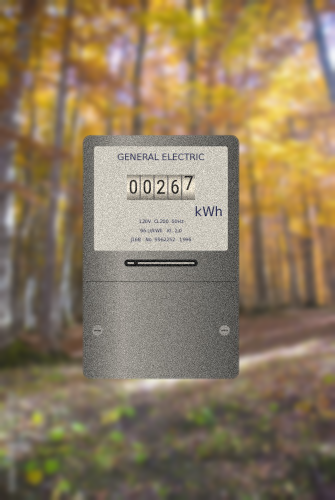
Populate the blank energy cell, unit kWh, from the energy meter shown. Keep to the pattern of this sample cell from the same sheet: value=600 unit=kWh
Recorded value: value=267 unit=kWh
